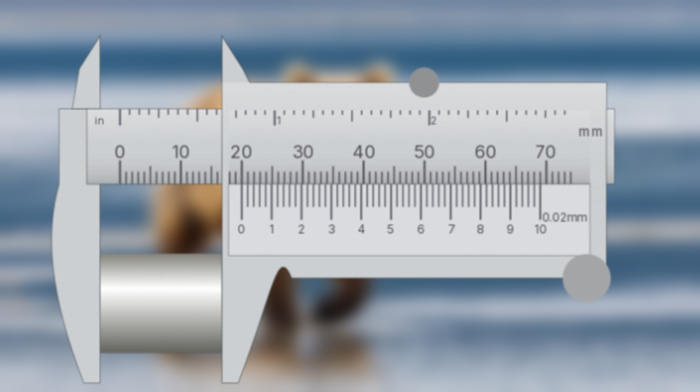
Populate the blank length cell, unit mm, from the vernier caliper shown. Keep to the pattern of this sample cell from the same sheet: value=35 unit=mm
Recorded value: value=20.0 unit=mm
